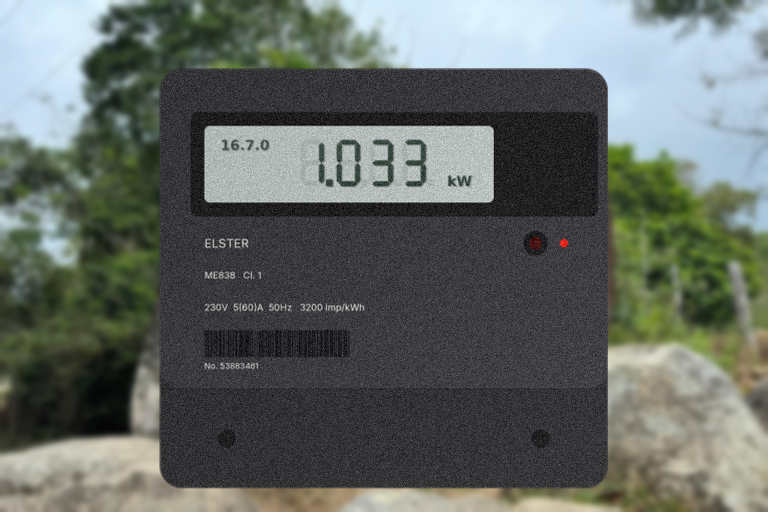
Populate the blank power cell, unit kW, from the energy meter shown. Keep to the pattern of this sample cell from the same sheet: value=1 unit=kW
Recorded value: value=1.033 unit=kW
